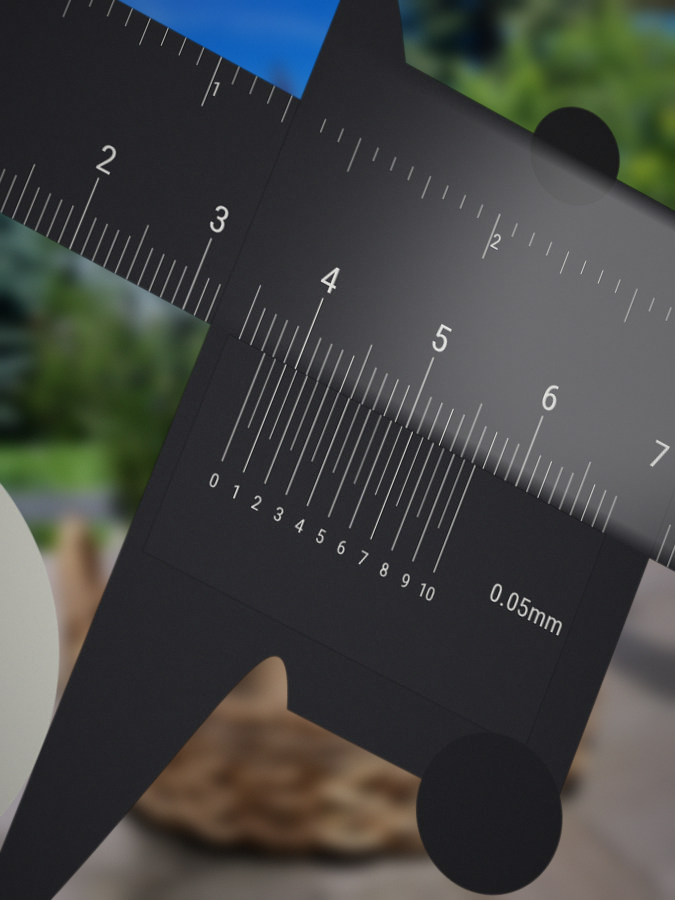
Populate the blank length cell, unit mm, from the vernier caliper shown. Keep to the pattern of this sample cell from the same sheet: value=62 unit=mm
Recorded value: value=37.3 unit=mm
